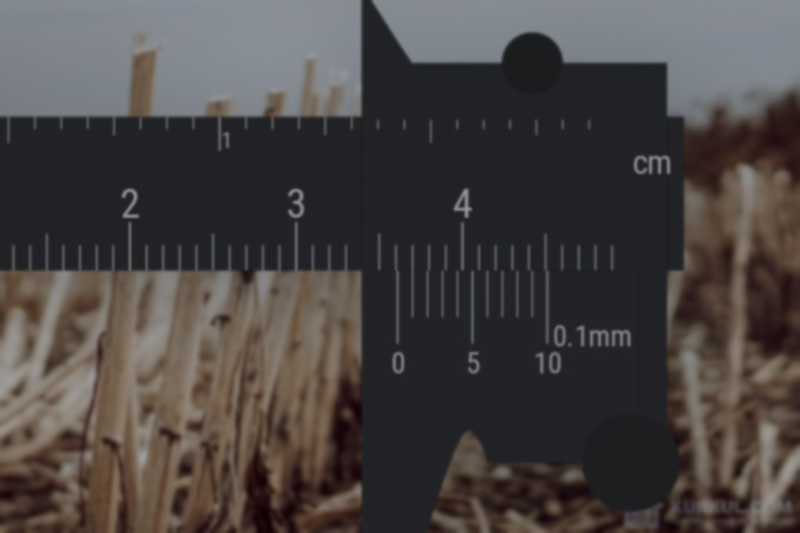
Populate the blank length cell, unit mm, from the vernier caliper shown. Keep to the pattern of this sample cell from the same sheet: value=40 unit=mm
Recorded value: value=36.1 unit=mm
